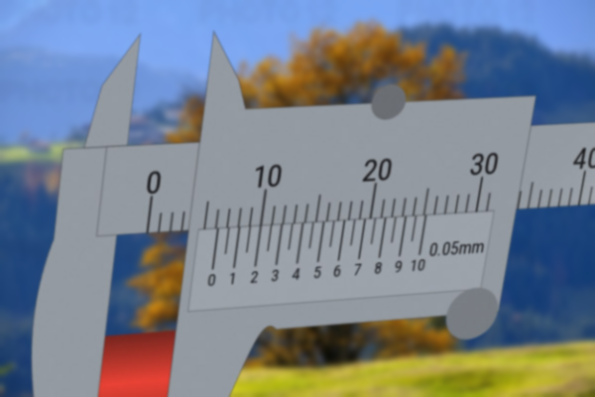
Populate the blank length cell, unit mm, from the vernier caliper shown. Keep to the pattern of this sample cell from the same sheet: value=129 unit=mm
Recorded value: value=6.2 unit=mm
